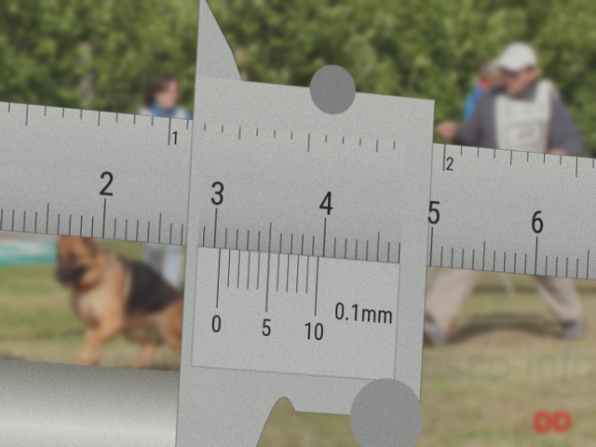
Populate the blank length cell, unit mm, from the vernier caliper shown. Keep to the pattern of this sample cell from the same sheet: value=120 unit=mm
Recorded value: value=30.5 unit=mm
